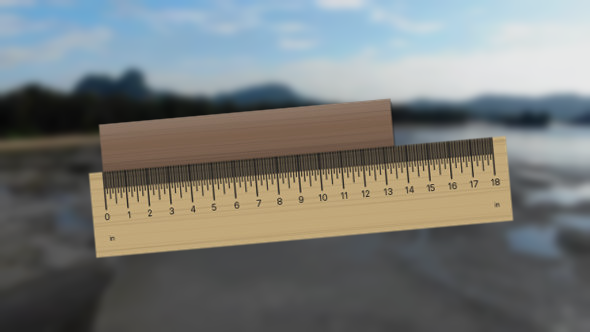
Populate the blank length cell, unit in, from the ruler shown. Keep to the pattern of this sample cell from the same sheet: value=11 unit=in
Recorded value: value=13.5 unit=in
